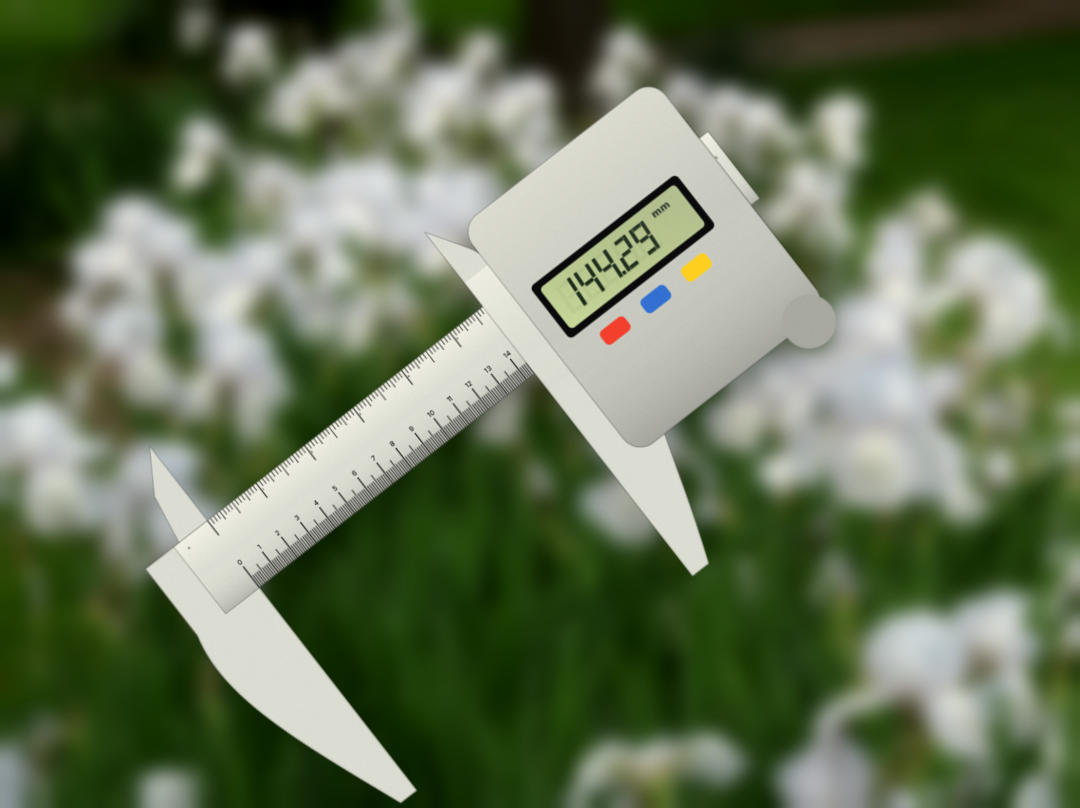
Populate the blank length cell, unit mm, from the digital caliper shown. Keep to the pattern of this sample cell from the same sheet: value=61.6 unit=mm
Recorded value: value=144.29 unit=mm
